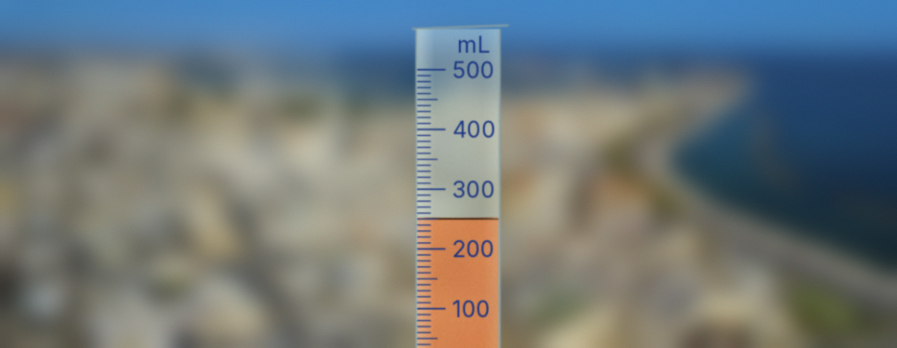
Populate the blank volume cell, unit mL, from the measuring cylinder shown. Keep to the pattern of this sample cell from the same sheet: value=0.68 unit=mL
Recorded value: value=250 unit=mL
